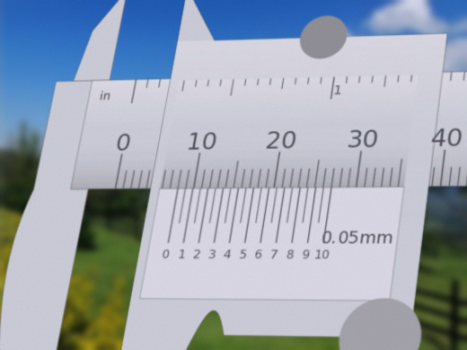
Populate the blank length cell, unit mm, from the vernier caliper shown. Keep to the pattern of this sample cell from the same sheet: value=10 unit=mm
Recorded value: value=8.0 unit=mm
